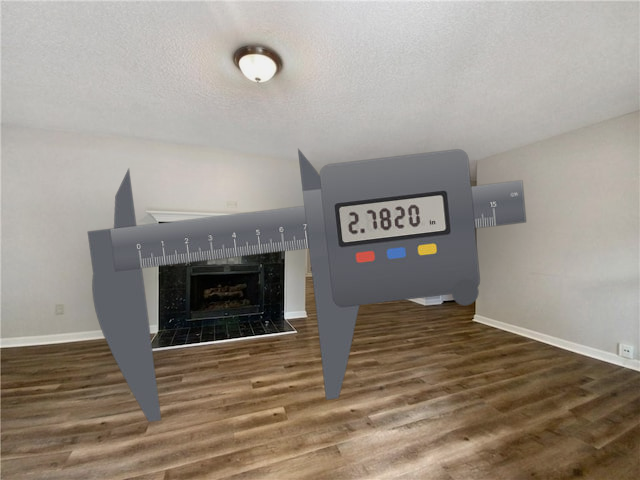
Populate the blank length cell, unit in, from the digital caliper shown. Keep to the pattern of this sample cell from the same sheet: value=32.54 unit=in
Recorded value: value=2.7820 unit=in
